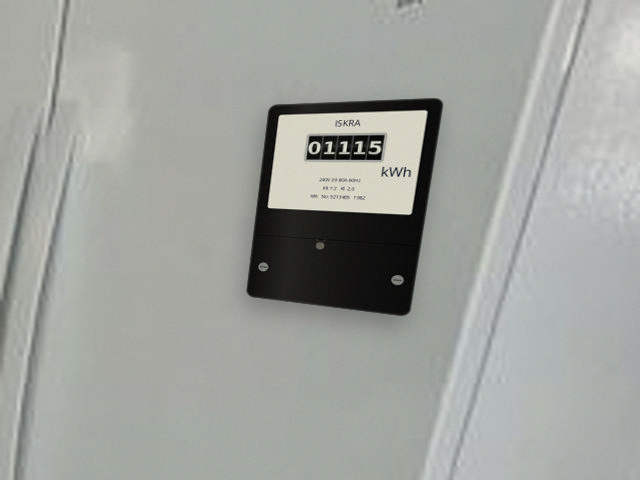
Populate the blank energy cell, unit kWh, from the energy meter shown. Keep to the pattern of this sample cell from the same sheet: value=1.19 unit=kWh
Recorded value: value=1115 unit=kWh
